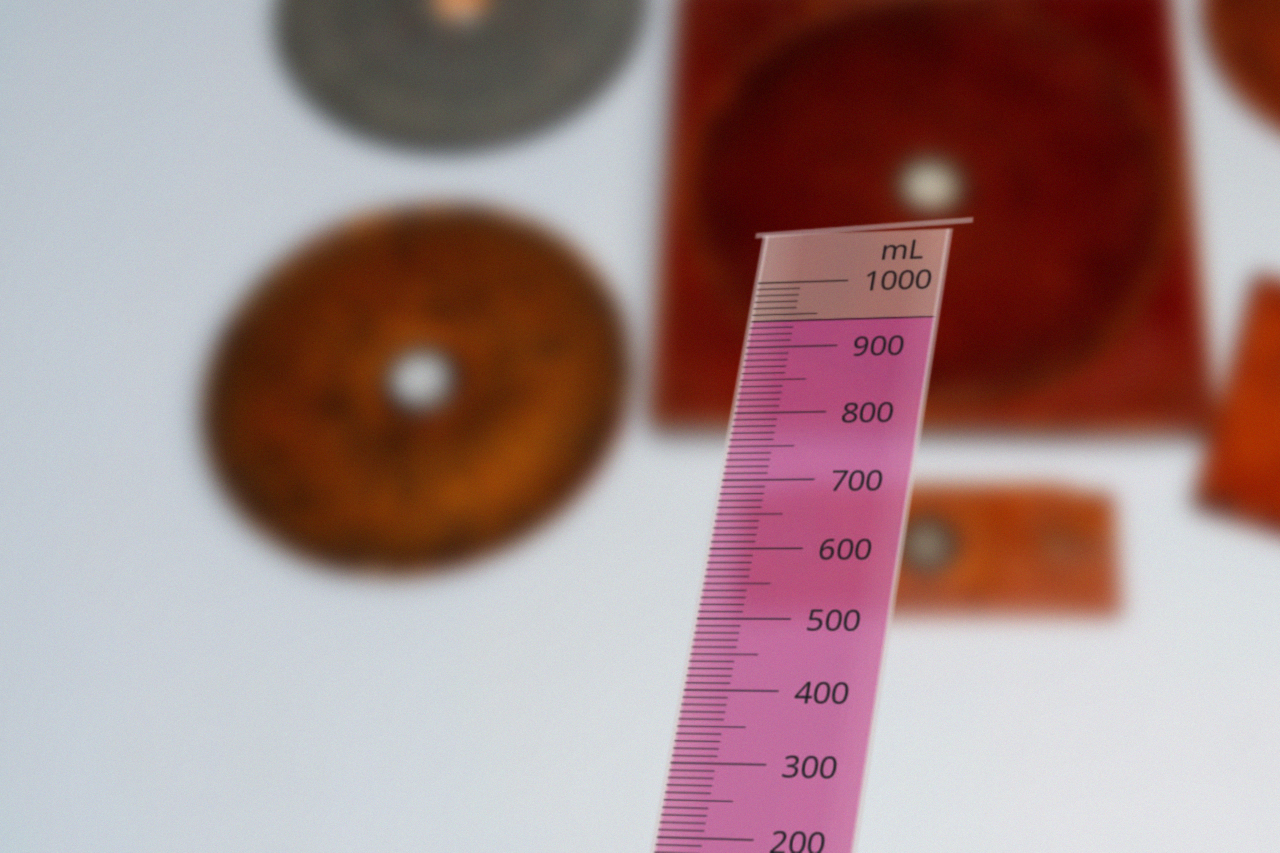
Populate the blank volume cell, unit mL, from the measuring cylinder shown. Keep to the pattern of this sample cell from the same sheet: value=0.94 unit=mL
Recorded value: value=940 unit=mL
